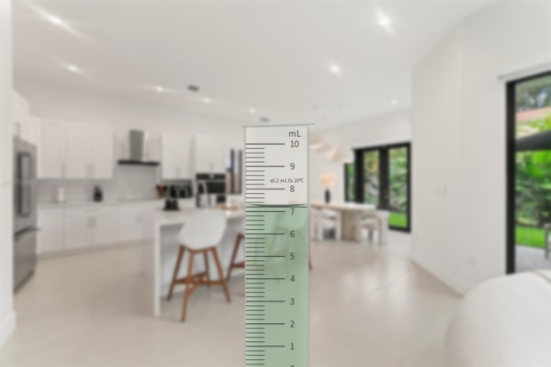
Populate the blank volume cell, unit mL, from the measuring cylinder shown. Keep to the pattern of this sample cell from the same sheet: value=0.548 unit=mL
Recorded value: value=7.2 unit=mL
